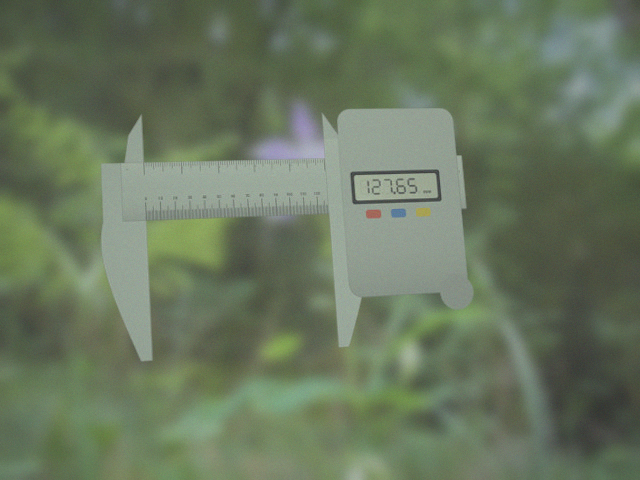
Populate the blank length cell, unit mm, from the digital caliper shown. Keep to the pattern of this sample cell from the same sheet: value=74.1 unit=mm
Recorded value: value=127.65 unit=mm
